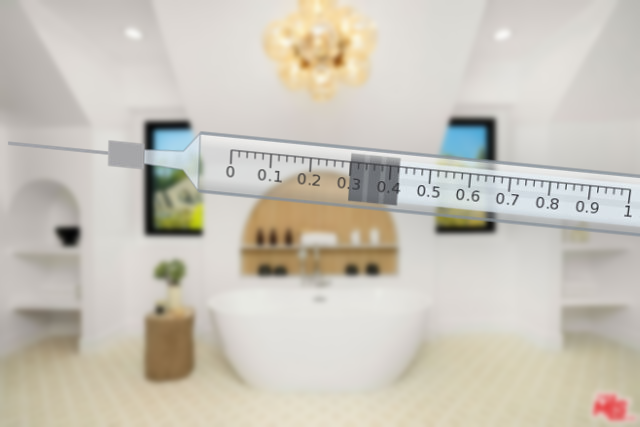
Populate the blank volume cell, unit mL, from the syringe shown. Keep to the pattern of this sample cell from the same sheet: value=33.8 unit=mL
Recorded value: value=0.3 unit=mL
